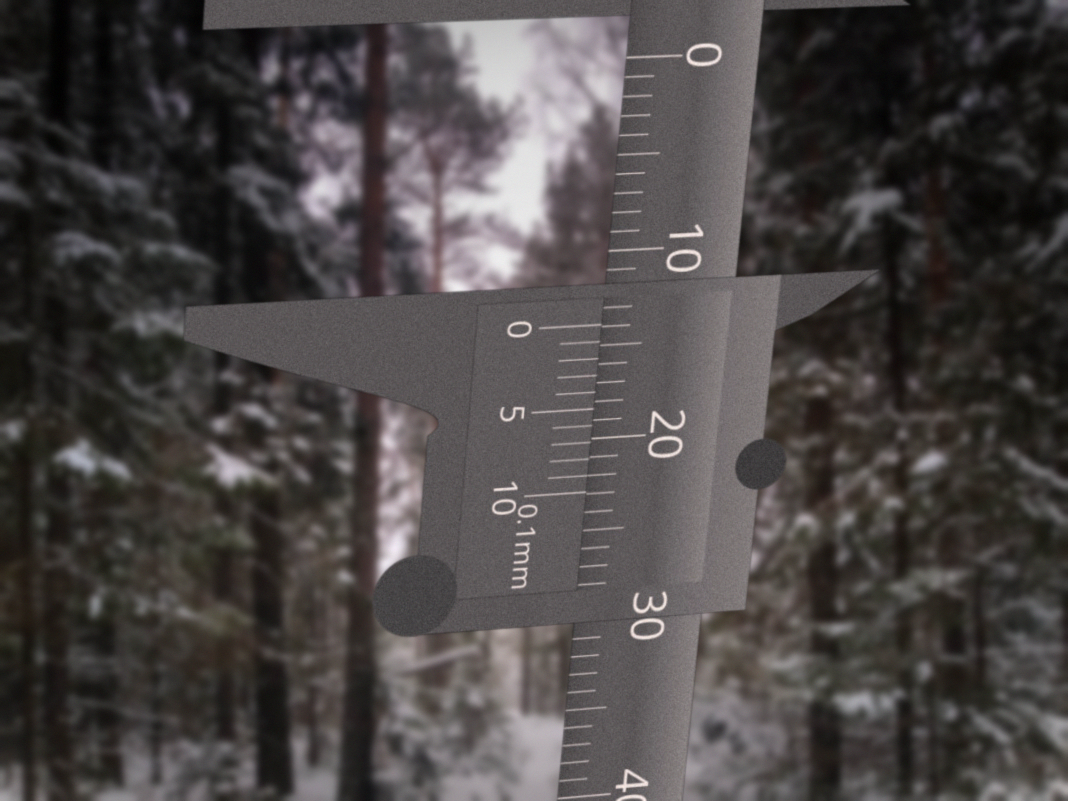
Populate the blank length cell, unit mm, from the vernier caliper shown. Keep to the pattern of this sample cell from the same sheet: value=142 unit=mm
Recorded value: value=13.9 unit=mm
